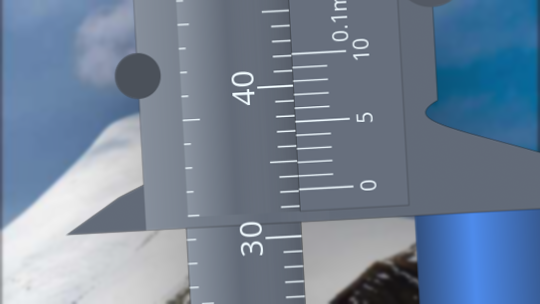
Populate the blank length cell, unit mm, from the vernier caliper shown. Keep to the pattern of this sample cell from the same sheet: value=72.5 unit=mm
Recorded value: value=33.1 unit=mm
